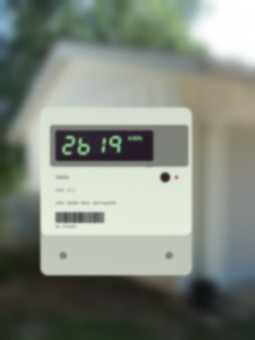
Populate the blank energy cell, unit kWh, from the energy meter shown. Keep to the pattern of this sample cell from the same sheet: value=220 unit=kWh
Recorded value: value=2619 unit=kWh
